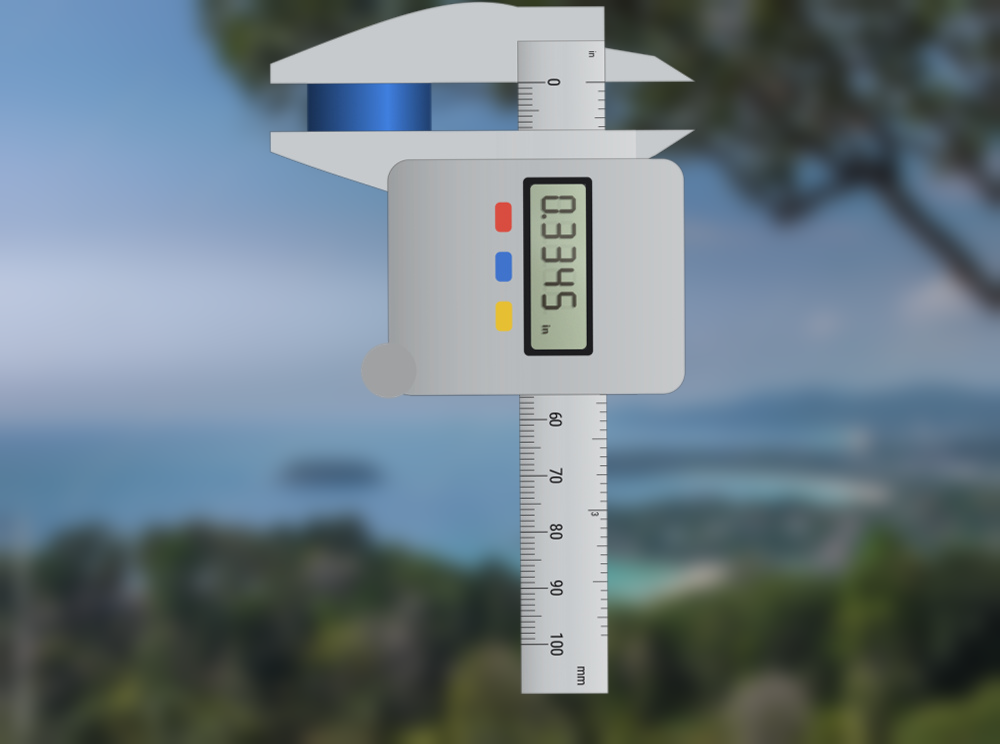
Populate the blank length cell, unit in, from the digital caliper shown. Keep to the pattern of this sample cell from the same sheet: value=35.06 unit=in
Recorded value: value=0.3345 unit=in
